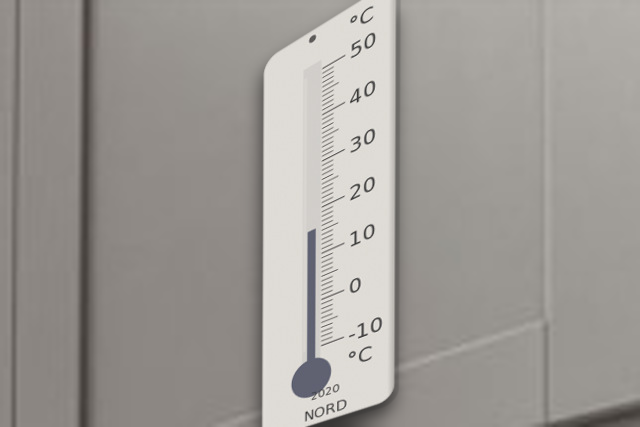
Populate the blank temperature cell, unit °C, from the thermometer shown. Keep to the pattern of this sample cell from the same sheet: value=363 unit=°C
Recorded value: value=16 unit=°C
